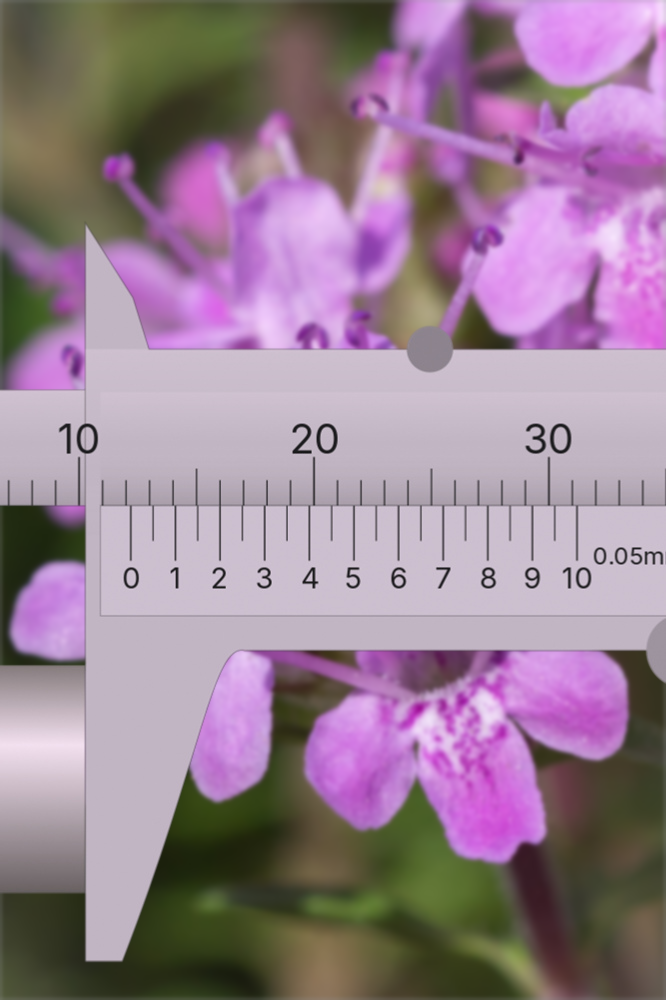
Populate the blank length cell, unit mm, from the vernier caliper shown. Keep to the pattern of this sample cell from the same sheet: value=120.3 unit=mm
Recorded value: value=12.2 unit=mm
